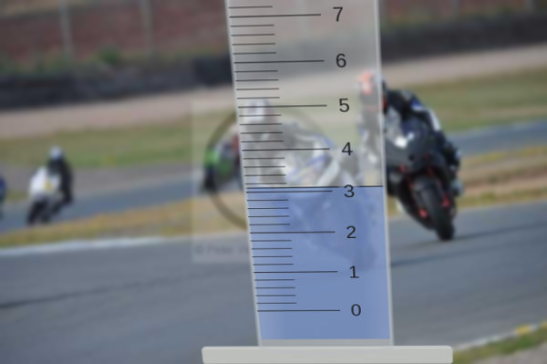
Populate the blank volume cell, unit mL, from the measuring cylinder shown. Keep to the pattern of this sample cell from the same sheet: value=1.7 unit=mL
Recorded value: value=3.1 unit=mL
